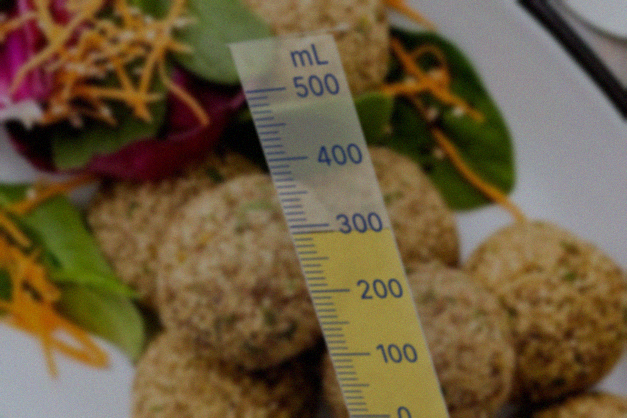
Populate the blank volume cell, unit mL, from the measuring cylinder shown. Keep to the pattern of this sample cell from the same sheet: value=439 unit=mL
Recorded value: value=290 unit=mL
